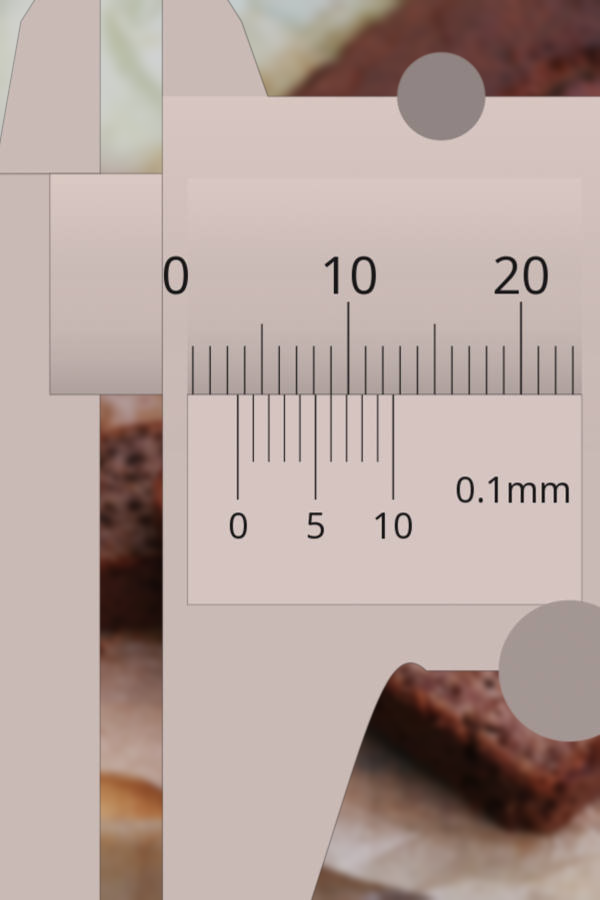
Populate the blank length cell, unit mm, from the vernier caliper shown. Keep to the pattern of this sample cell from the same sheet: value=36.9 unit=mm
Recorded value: value=3.6 unit=mm
